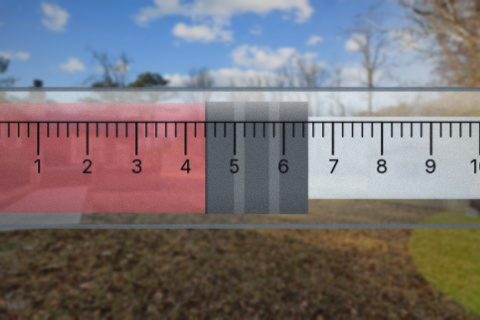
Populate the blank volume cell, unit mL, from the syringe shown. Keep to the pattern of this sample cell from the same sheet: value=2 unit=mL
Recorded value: value=4.4 unit=mL
